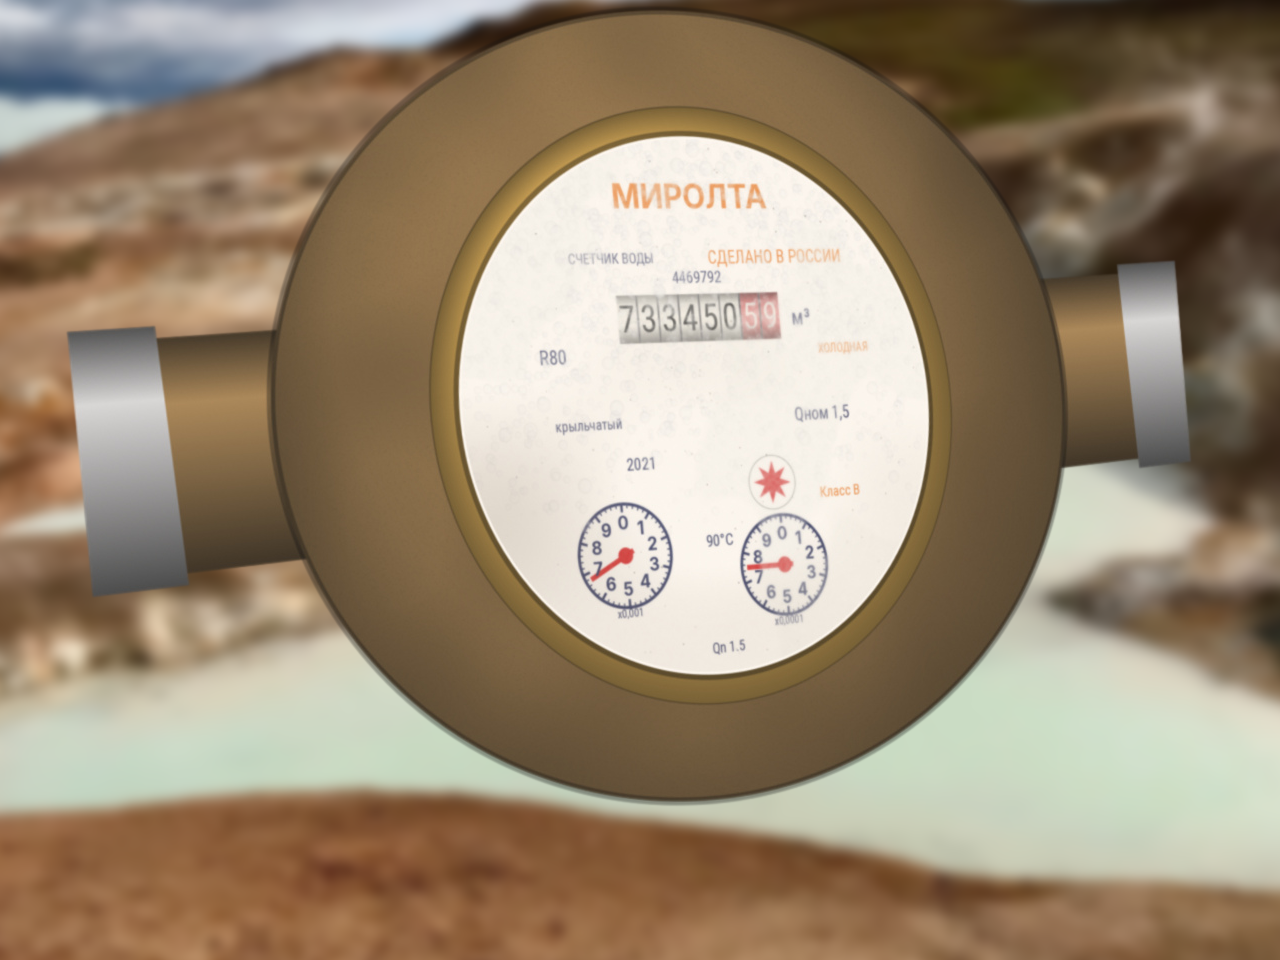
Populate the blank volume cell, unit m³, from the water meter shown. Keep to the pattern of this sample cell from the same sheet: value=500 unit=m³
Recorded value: value=733450.5967 unit=m³
